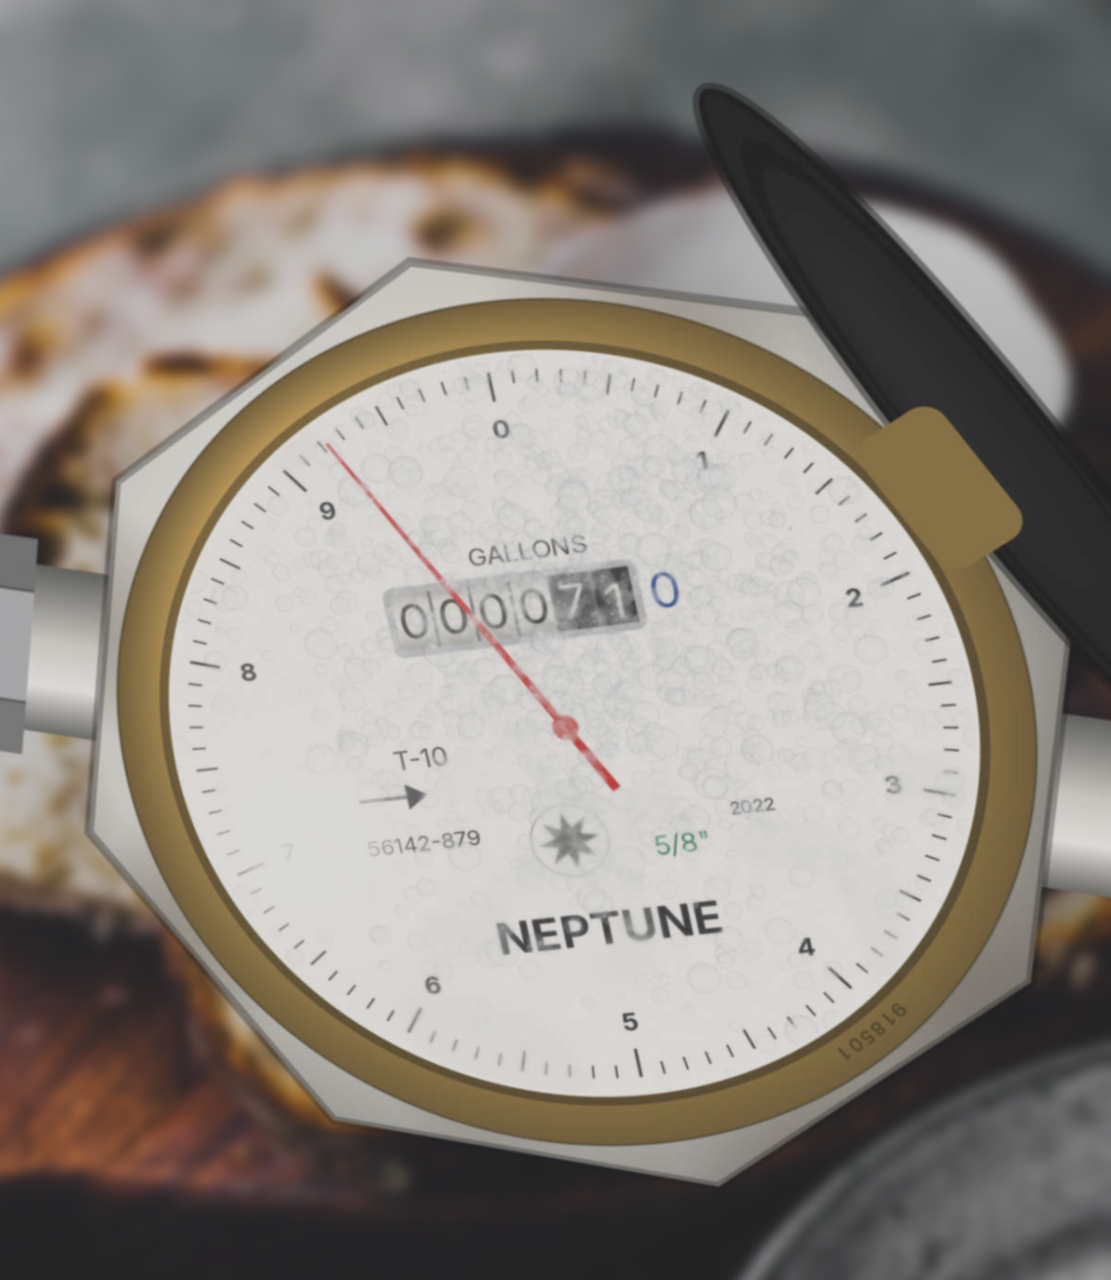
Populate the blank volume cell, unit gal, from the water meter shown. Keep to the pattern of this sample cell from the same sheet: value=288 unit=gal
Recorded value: value=709.2 unit=gal
